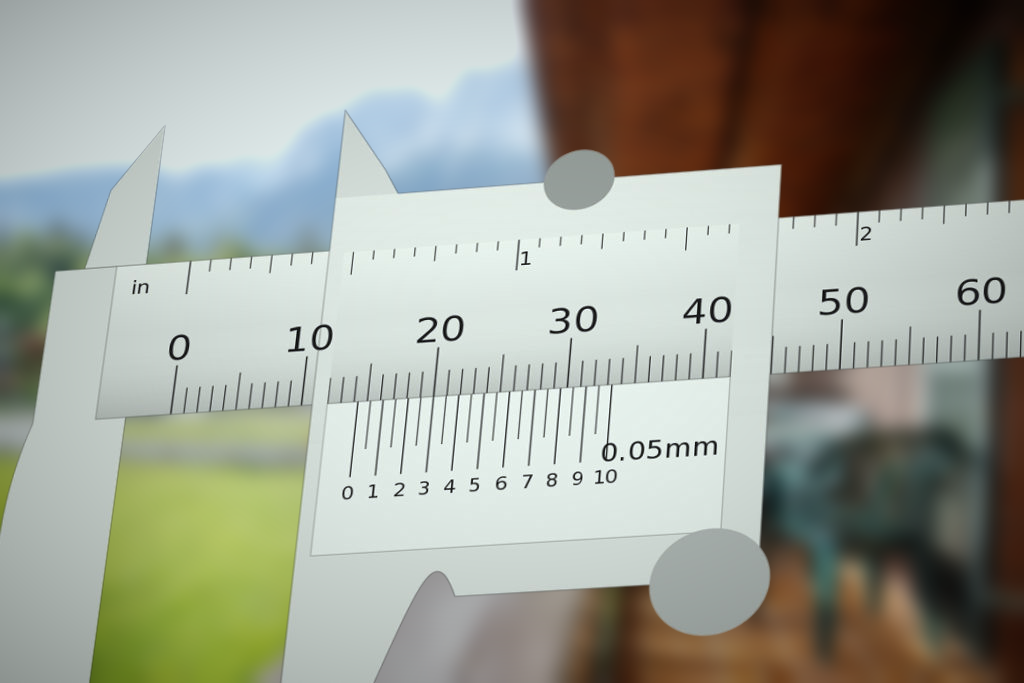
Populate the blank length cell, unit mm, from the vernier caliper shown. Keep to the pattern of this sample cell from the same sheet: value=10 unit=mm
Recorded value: value=14.3 unit=mm
